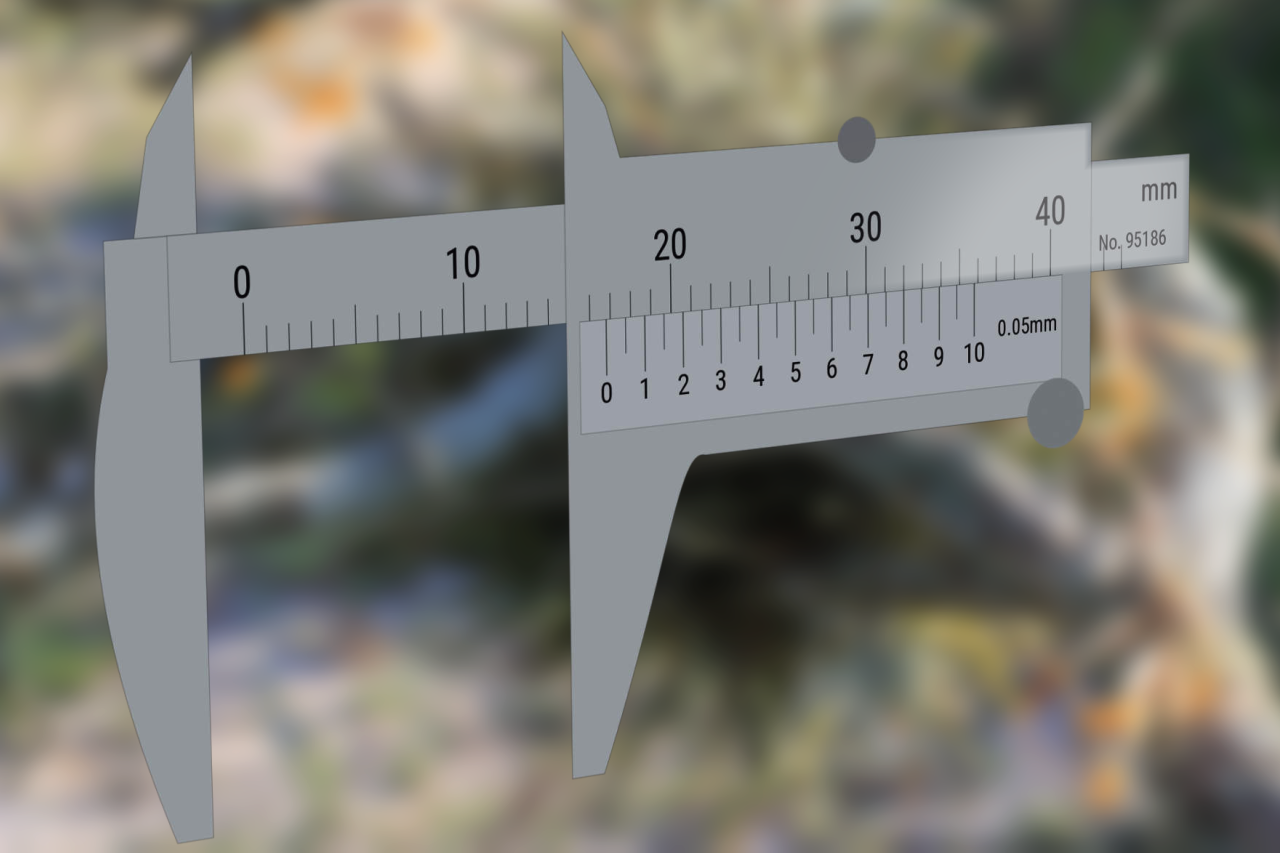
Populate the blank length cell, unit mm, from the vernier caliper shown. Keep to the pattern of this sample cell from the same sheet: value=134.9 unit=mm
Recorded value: value=16.8 unit=mm
